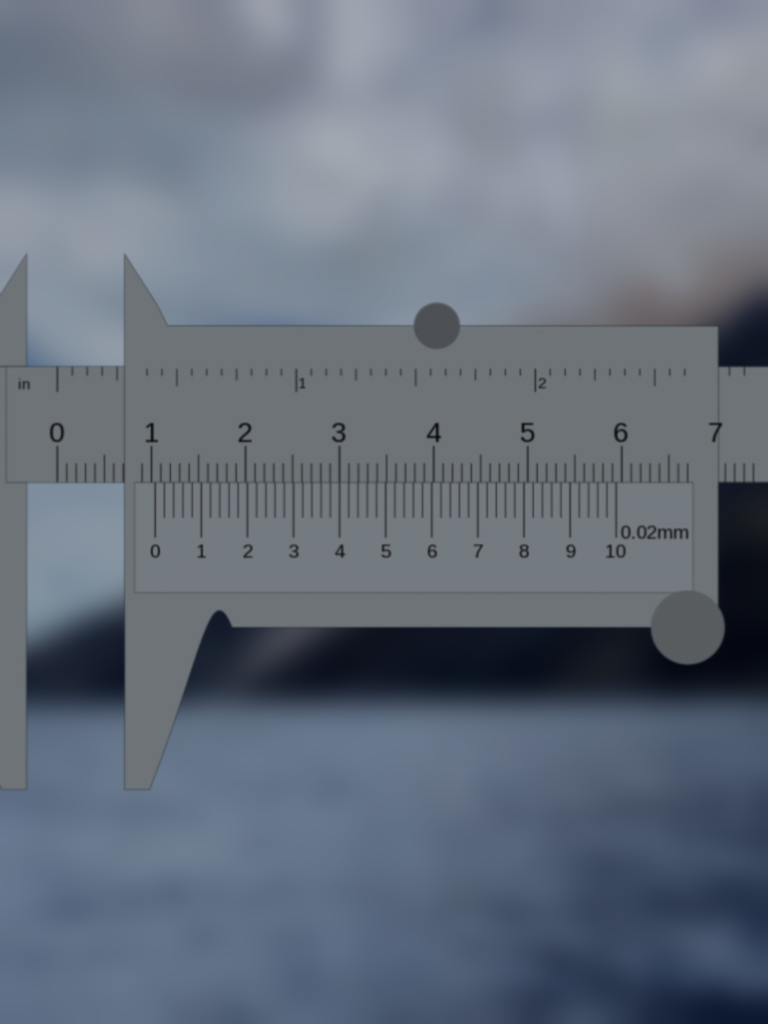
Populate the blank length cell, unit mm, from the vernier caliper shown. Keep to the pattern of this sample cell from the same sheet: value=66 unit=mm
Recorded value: value=10.4 unit=mm
